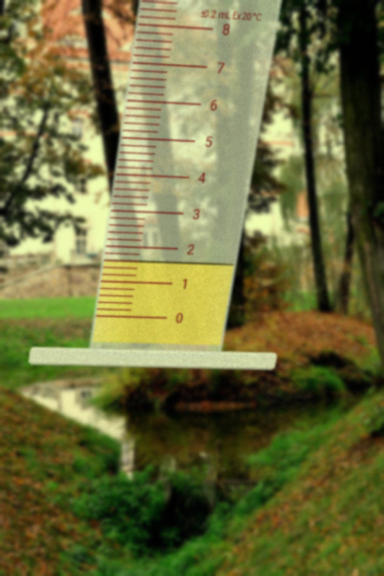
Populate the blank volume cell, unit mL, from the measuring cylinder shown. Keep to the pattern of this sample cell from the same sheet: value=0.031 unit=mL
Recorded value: value=1.6 unit=mL
